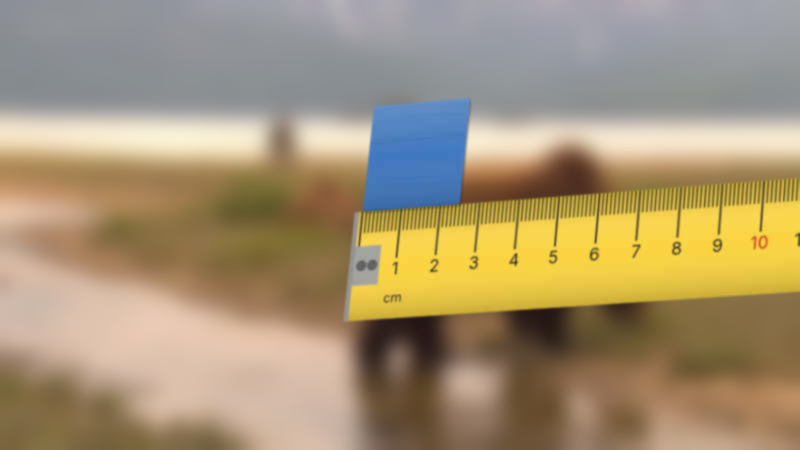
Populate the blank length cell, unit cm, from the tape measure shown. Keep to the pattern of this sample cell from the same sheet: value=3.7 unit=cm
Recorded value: value=2.5 unit=cm
